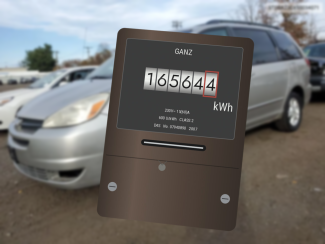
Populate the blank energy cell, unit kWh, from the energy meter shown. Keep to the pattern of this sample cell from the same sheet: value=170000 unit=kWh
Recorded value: value=16564.4 unit=kWh
